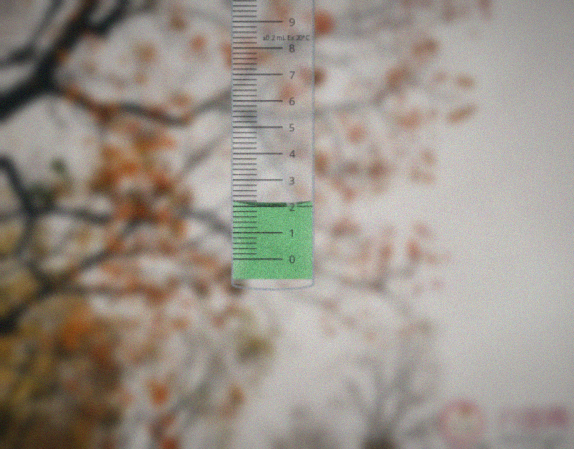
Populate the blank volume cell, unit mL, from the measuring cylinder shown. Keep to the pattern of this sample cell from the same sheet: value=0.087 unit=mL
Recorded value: value=2 unit=mL
